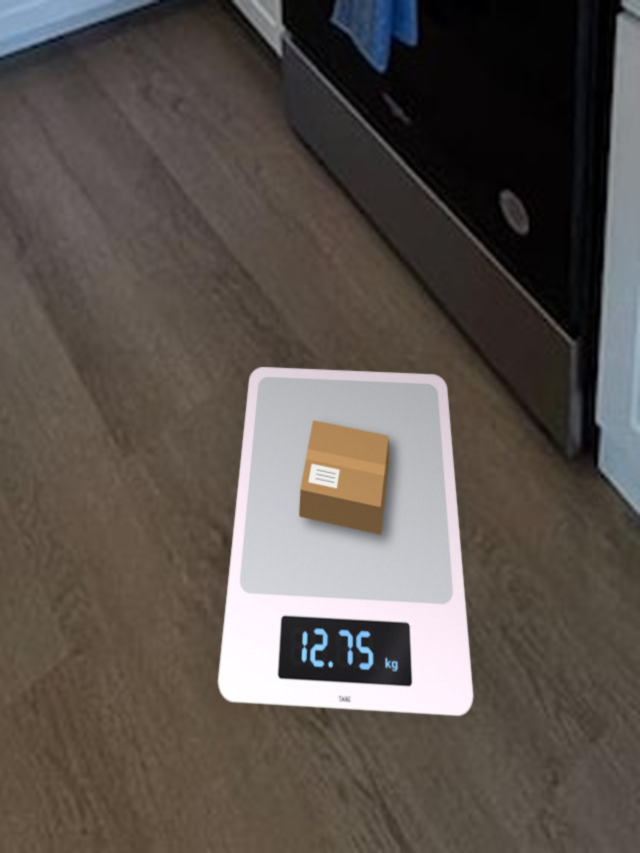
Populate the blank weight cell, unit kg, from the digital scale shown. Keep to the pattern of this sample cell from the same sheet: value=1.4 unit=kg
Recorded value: value=12.75 unit=kg
